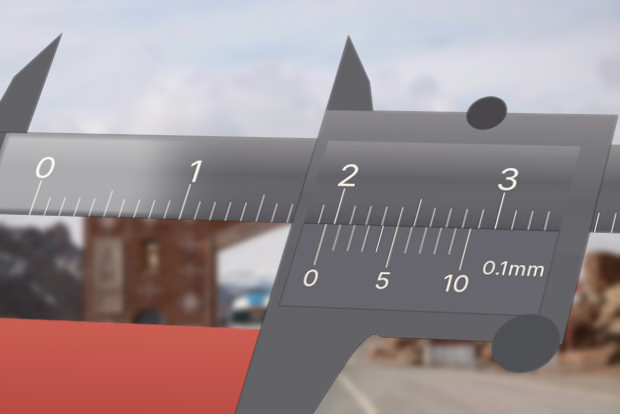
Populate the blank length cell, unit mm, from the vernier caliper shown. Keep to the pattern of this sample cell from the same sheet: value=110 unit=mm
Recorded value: value=19.5 unit=mm
